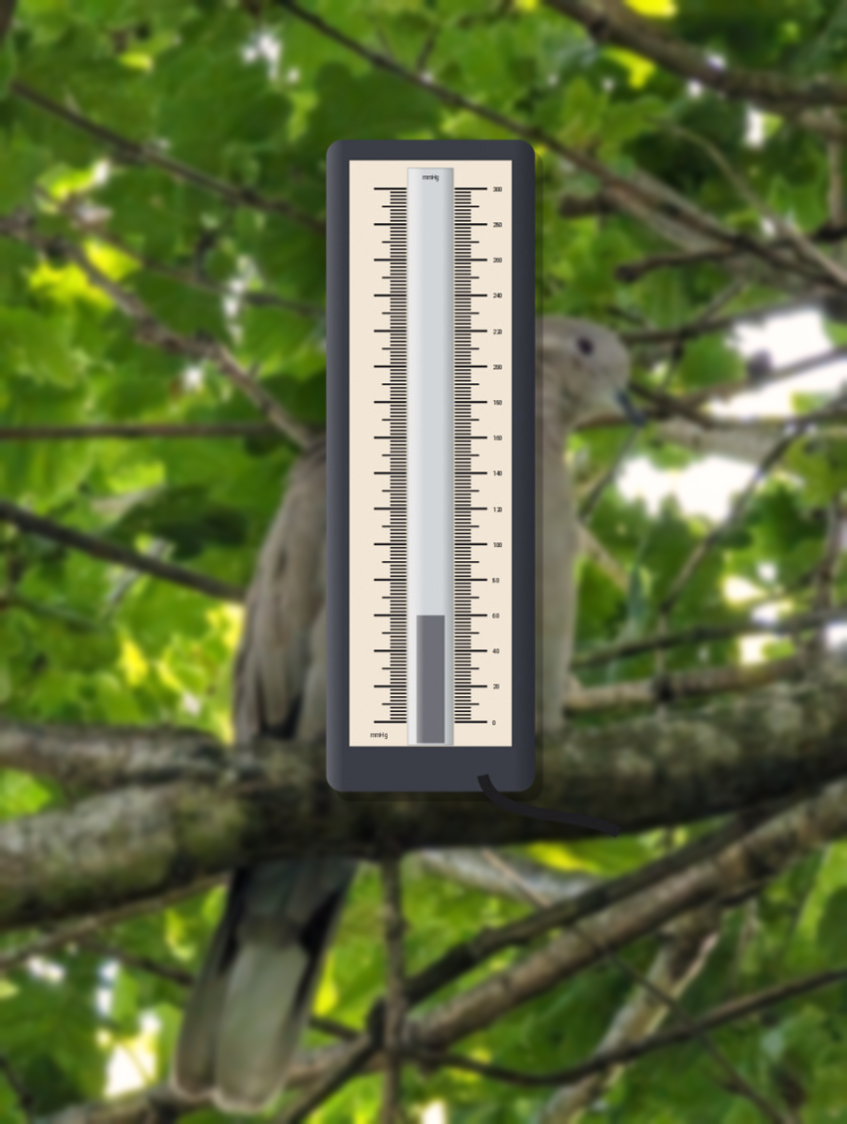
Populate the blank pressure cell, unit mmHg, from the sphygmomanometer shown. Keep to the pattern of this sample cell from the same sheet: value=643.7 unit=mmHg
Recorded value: value=60 unit=mmHg
